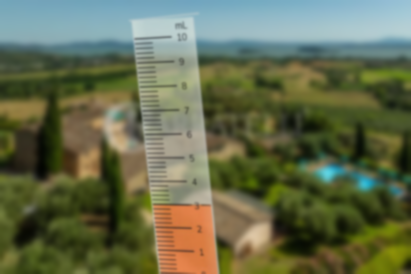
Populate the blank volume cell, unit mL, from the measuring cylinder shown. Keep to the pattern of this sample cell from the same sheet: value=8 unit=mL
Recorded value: value=3 unit=mL
